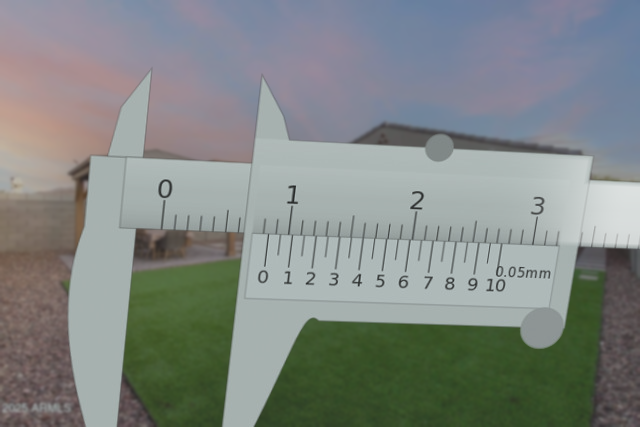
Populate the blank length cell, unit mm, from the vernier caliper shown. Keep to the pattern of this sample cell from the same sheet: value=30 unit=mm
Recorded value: value=8.4 unit=mm
